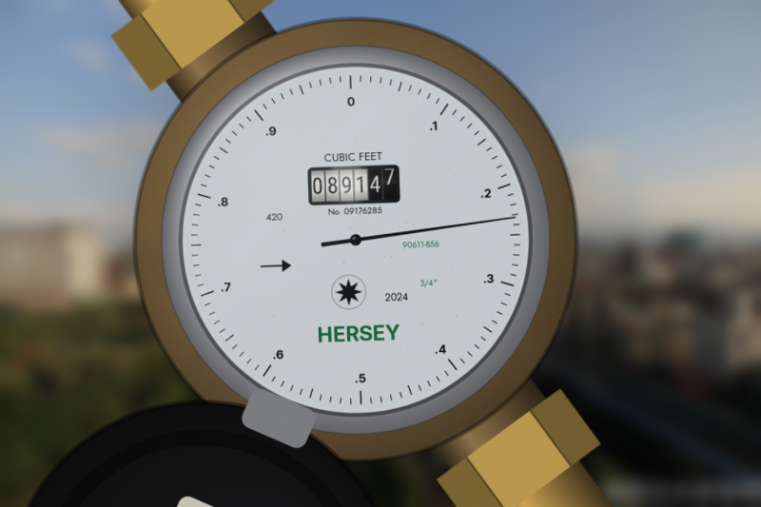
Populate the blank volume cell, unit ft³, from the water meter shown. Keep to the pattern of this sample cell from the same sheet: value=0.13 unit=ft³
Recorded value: value=89147.23 unit=ft³
